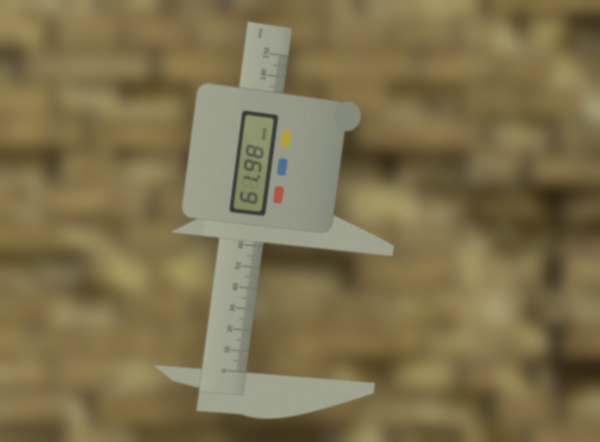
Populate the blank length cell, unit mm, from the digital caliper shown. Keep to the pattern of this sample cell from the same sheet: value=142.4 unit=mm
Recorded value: value=61.98 unit=mm
